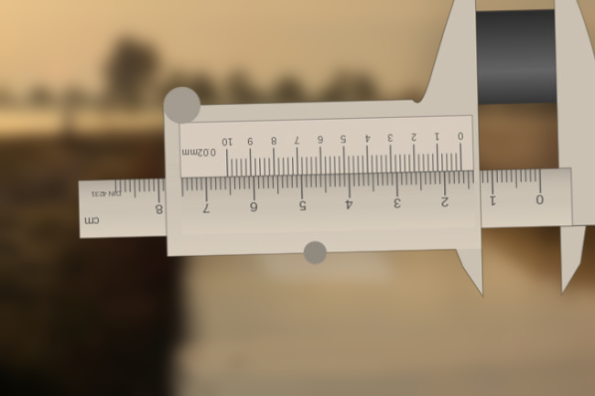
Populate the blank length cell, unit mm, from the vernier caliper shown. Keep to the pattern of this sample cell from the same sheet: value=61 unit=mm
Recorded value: value=16.5 unit=mm
